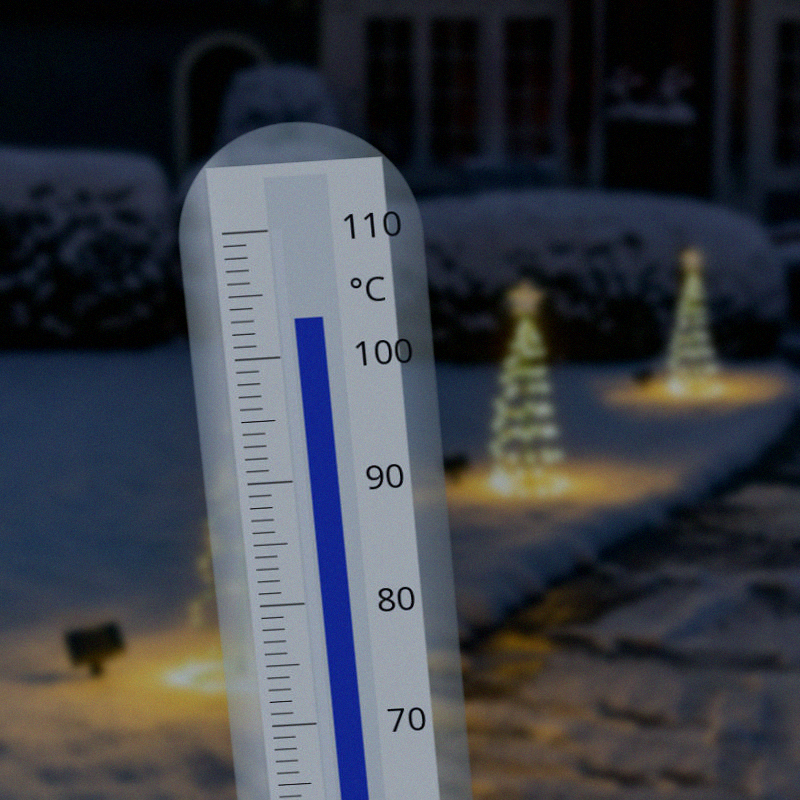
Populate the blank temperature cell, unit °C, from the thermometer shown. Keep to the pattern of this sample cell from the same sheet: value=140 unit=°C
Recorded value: value=103 unit=°C
